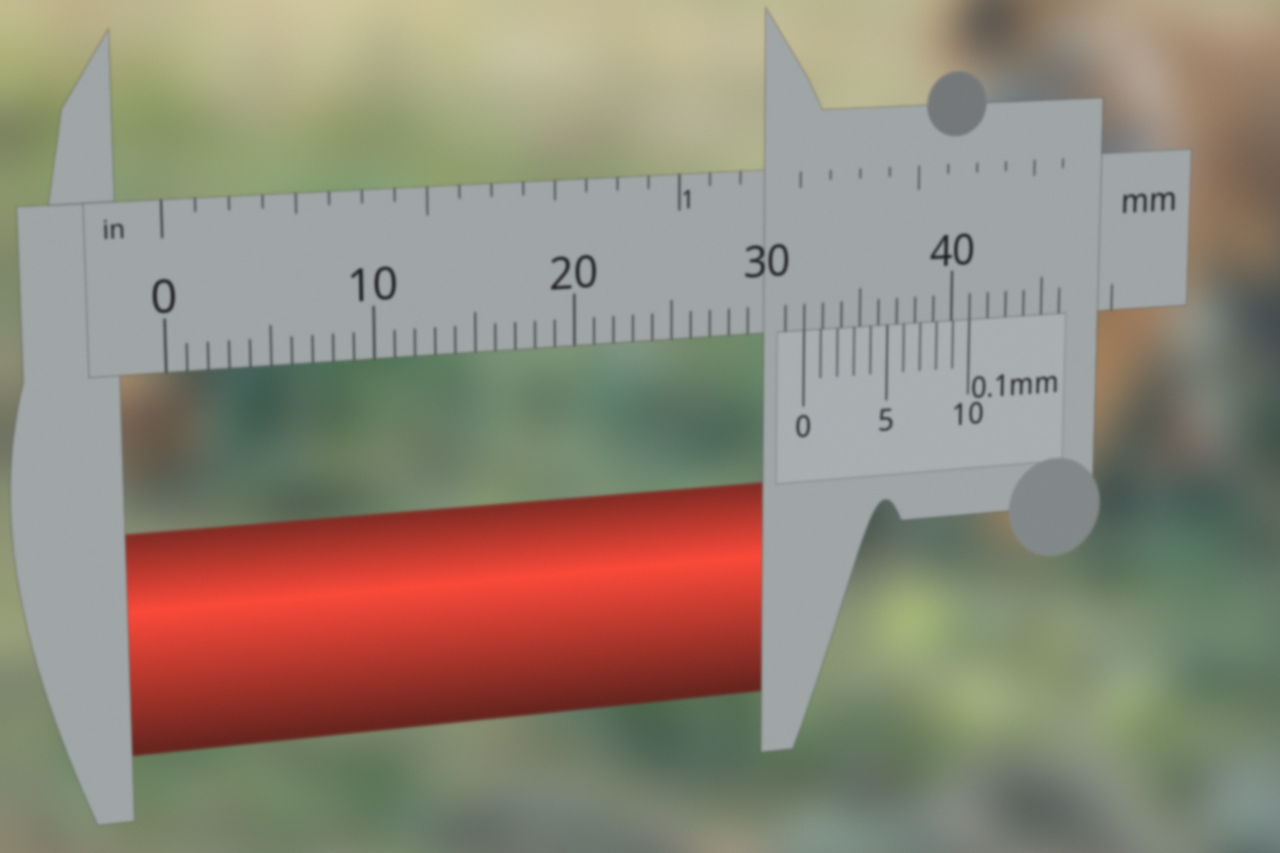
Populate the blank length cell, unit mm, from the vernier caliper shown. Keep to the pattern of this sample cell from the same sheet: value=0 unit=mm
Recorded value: value=32.0 unit=mm
